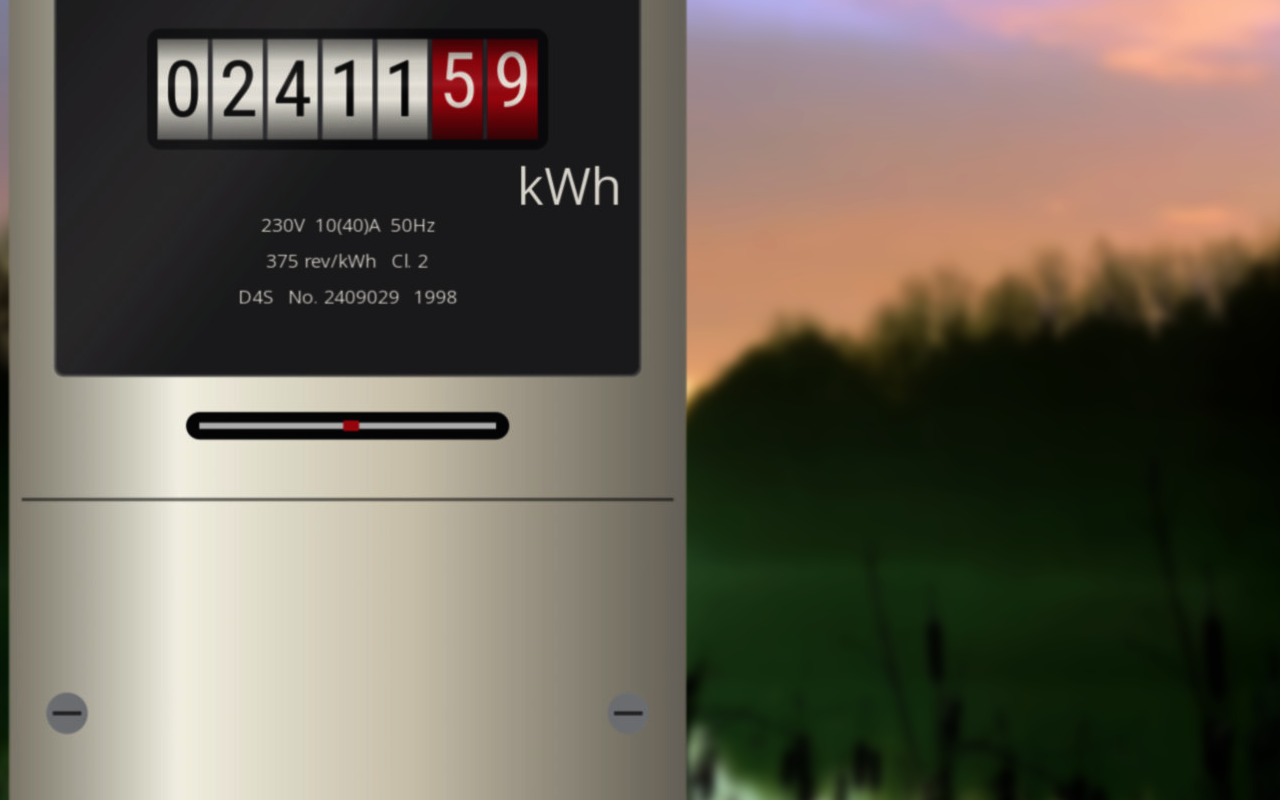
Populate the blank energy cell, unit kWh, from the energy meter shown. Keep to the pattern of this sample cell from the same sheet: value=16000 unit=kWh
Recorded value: value=2411.59 unit=kWh
